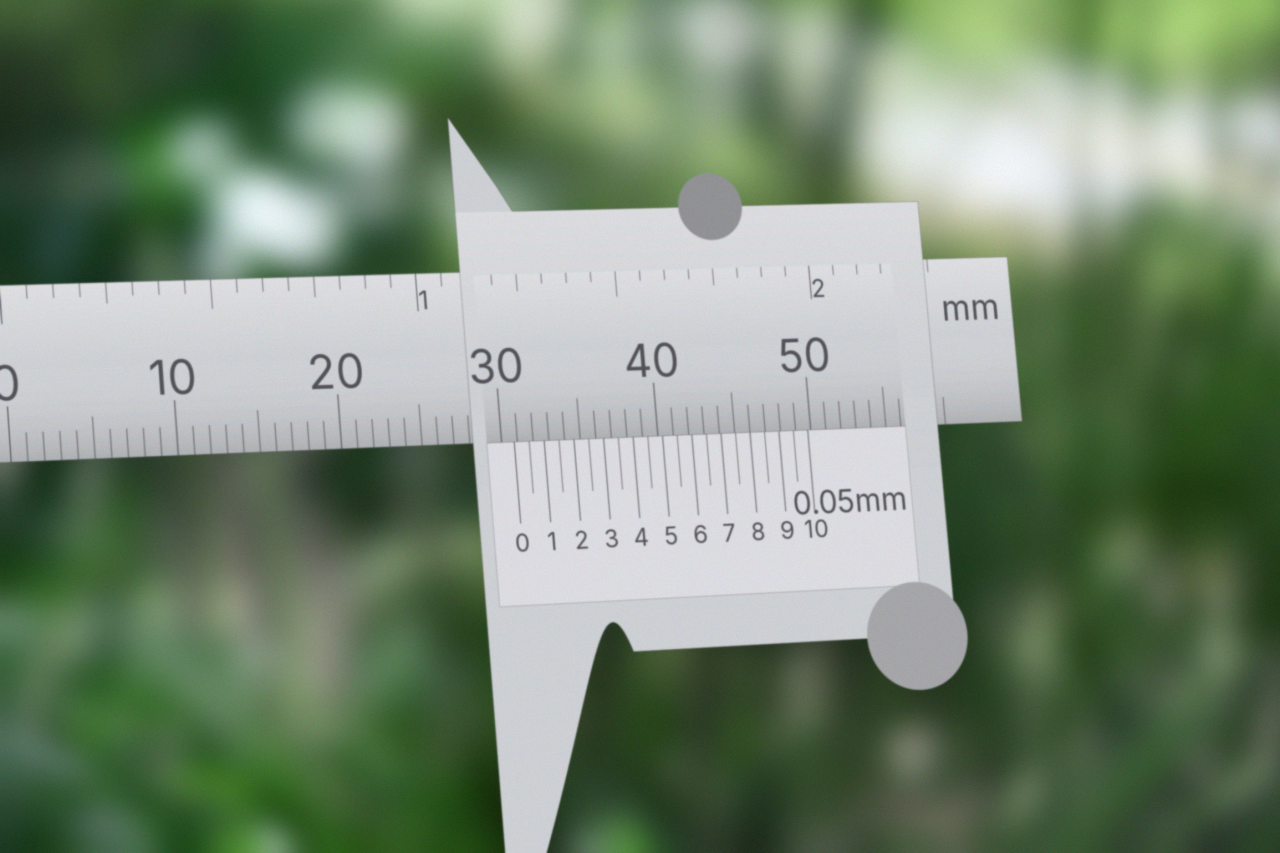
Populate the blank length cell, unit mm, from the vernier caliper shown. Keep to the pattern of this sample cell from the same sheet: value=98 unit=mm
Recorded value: value=30.8 unit=mm
